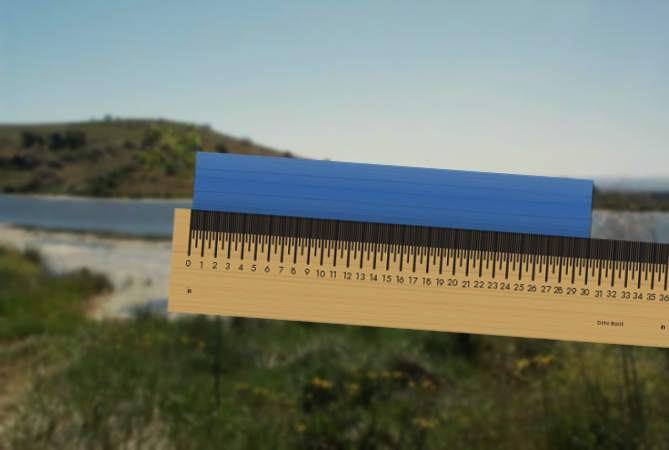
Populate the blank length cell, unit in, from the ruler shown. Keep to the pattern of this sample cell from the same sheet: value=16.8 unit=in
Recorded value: value=30 unit=in
